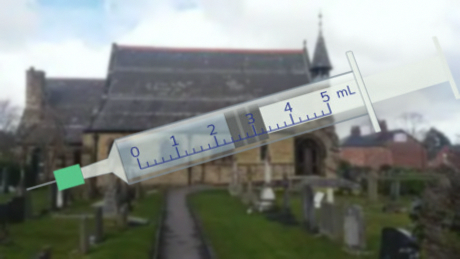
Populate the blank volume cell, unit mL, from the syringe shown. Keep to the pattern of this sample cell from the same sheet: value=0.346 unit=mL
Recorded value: value=2.4 unit=mL
